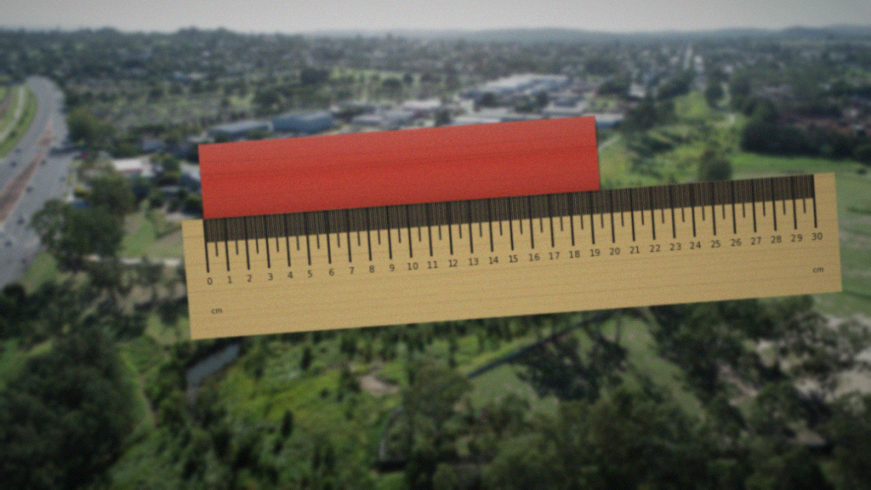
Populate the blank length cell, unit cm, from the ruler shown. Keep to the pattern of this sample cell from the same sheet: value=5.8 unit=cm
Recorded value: value=19.5 unit=cm
